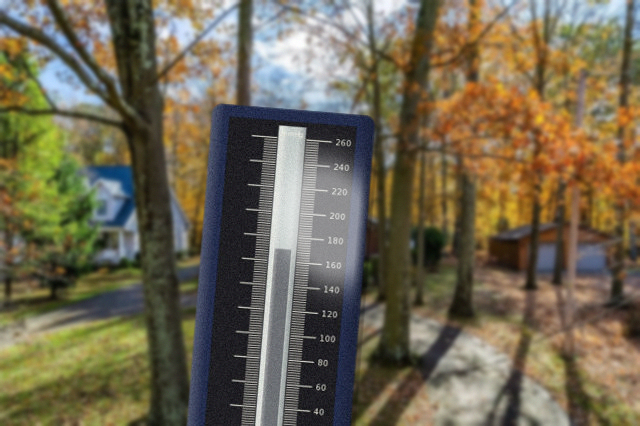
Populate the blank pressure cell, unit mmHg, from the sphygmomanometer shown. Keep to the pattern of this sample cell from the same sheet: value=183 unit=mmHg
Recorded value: value=170 unit=mmHg
